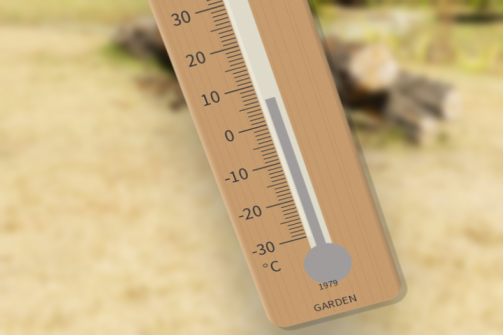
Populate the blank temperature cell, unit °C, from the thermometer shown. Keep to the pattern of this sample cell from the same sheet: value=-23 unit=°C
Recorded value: value=6 unit=°C
